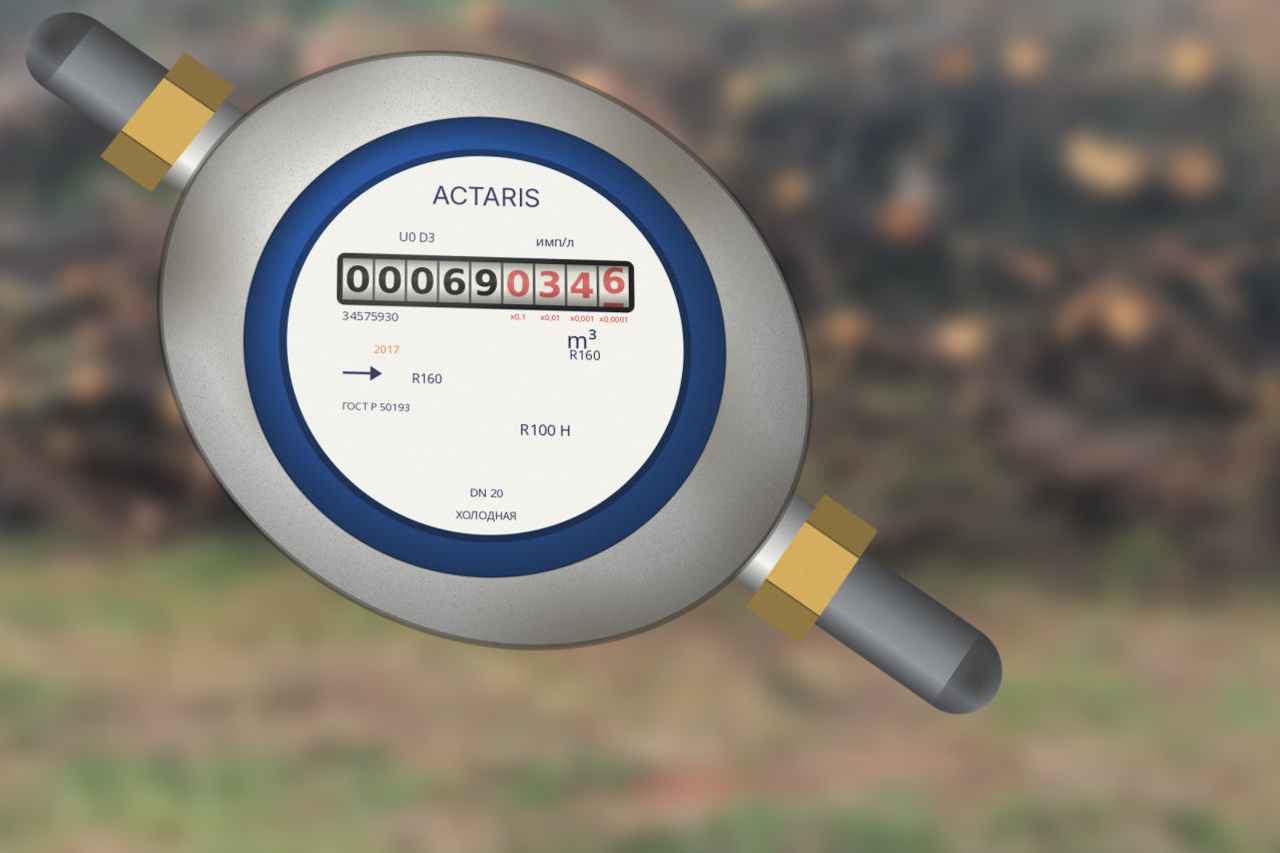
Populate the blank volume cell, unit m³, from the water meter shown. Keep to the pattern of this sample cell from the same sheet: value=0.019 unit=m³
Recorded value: value=69.0346 unit=m³
